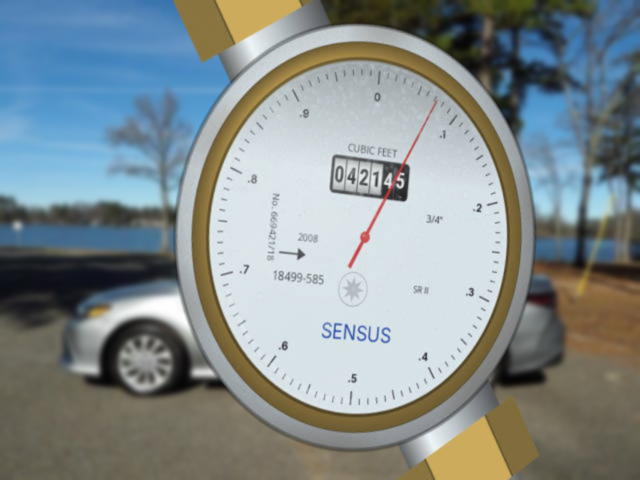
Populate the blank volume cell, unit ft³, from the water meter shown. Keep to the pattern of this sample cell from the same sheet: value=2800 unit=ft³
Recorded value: value=42145.07 unit=ft³
